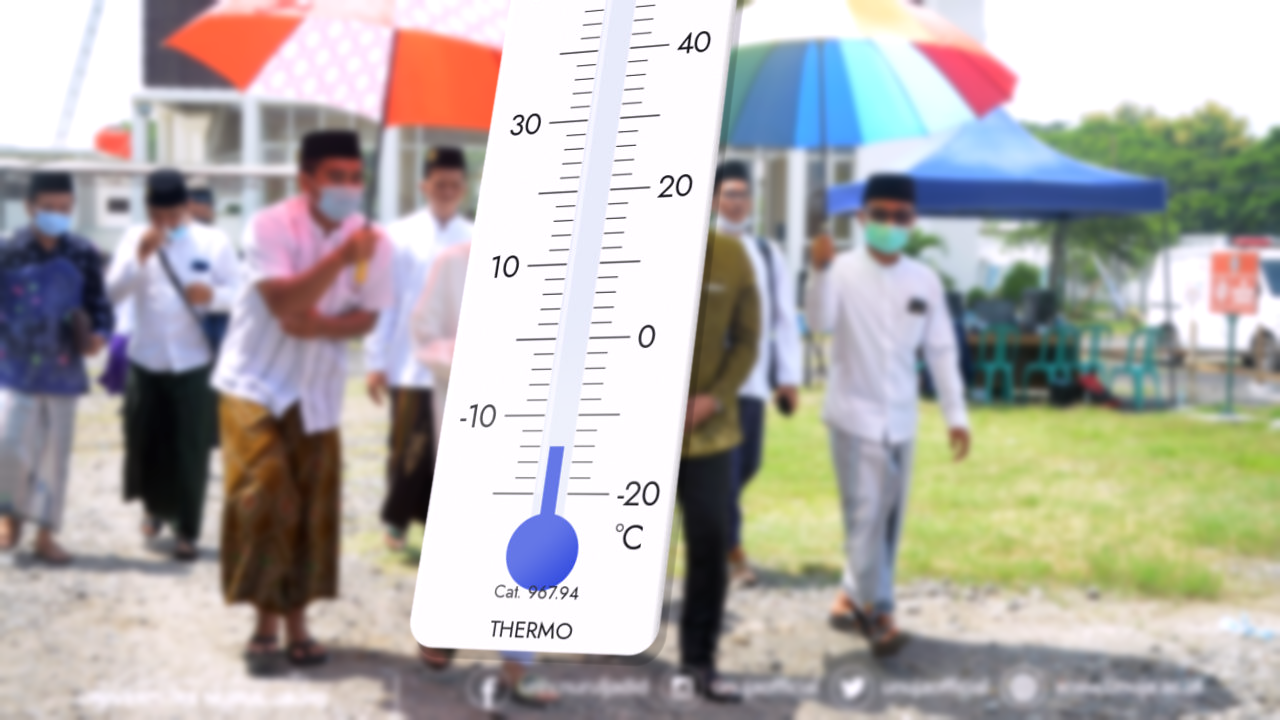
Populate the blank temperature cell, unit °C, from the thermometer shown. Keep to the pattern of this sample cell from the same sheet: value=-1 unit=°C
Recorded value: value=-14 unit=°C
